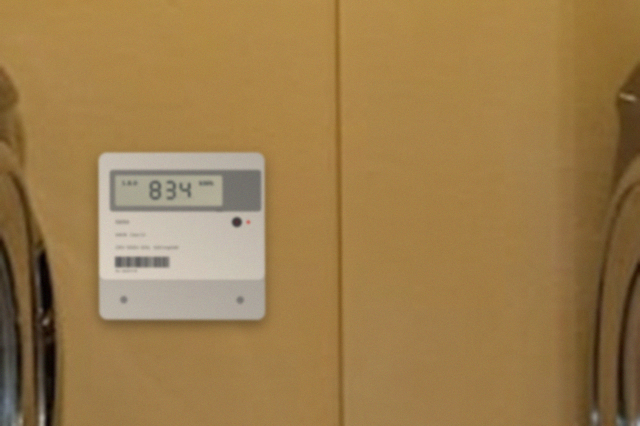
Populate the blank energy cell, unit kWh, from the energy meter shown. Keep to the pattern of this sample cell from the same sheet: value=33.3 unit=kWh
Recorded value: value=834 unit=kWh
